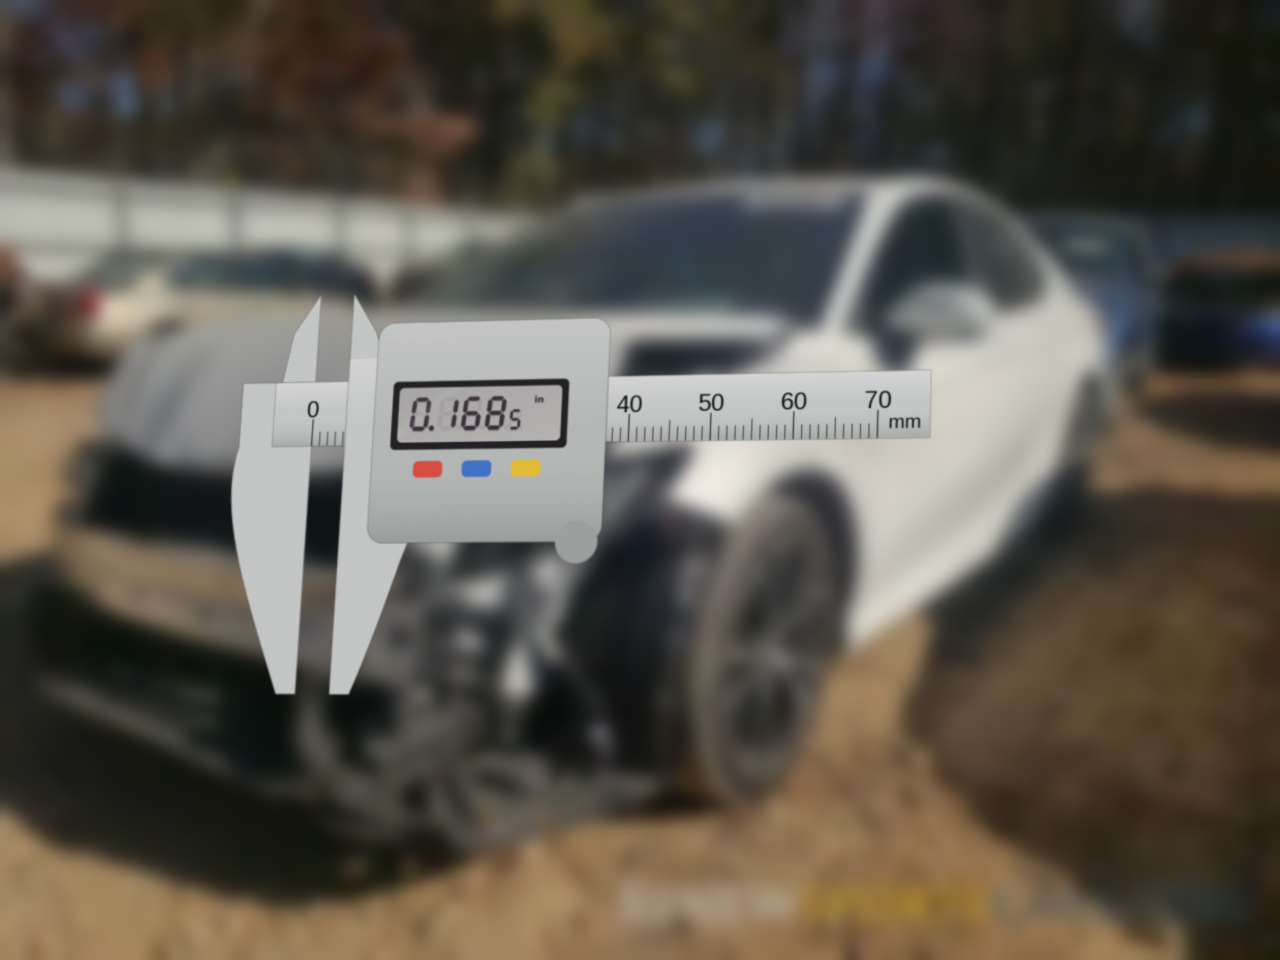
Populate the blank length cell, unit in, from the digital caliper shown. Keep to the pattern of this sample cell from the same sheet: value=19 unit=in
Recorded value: value=0.1685 unit=in
